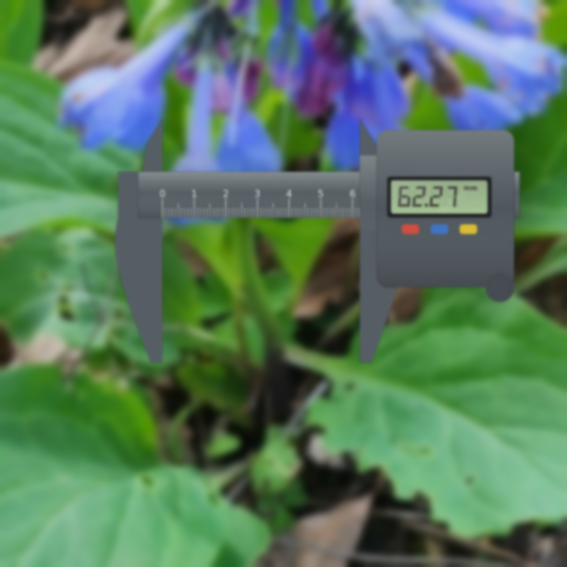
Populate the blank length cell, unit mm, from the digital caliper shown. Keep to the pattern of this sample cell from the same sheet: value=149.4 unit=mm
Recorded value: value=62.27 unit=mm
